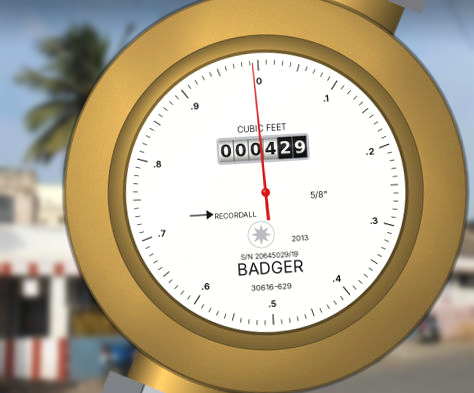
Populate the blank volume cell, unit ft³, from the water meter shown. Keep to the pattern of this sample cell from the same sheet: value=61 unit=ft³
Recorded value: value=428.99 unit=ft³
